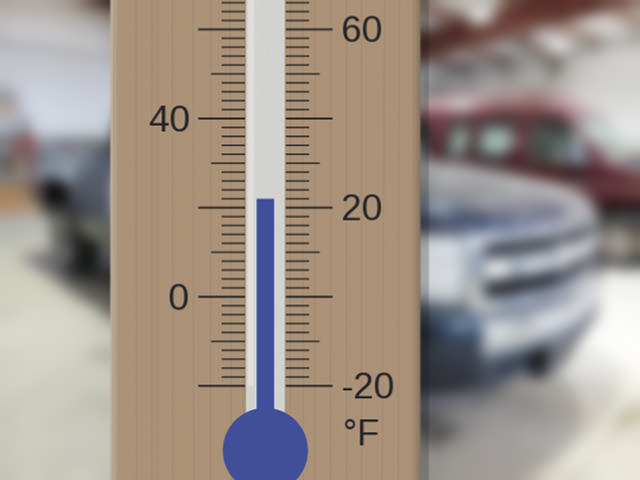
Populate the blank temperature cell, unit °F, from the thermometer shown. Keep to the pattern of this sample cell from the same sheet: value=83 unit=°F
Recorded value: value=22 unit=°F
